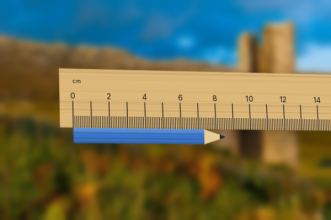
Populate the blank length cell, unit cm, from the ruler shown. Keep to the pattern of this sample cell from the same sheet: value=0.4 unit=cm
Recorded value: value=8.5 unit=cm
